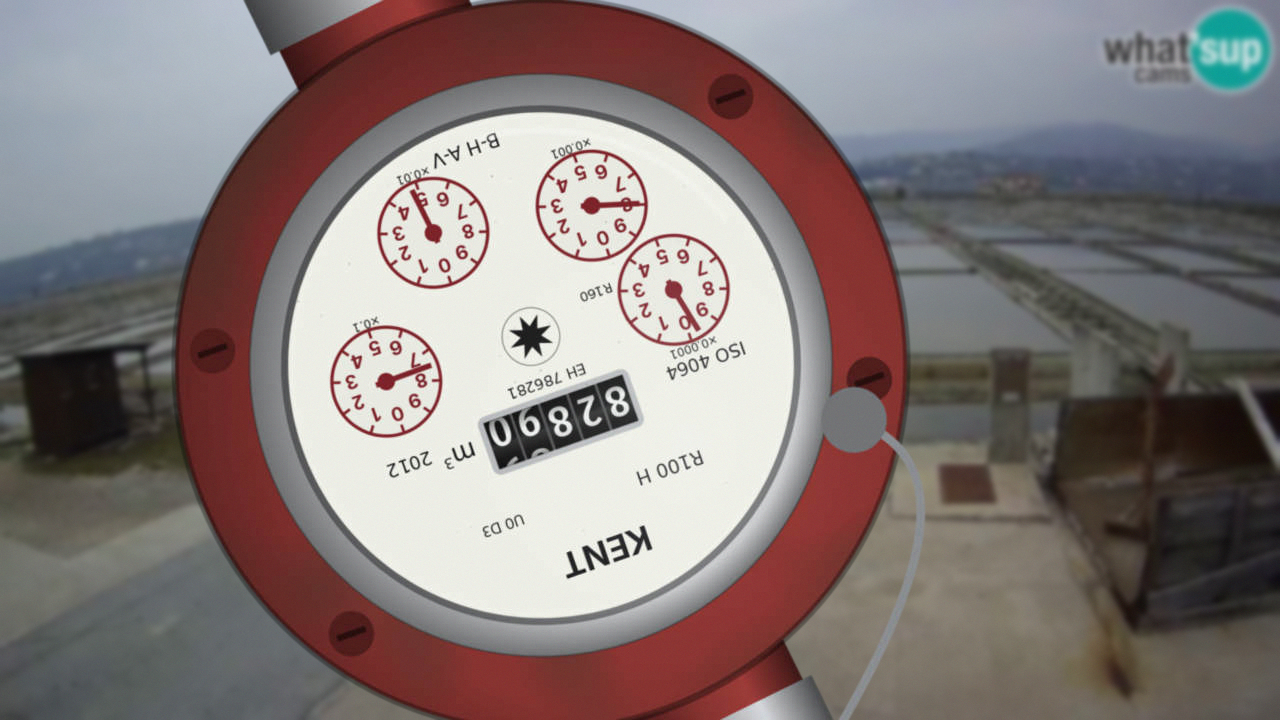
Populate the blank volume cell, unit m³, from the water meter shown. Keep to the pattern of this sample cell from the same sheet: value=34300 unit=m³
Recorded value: value=82889.7479 unit=m³
